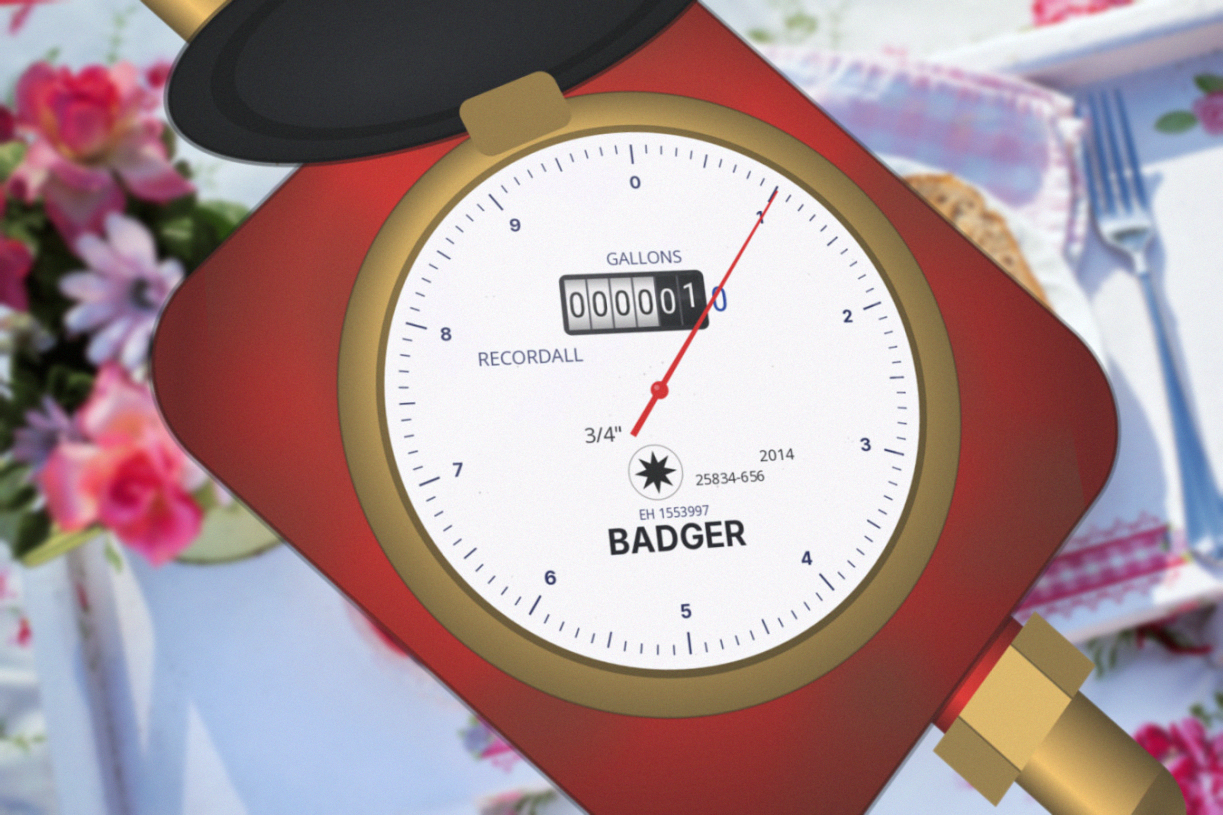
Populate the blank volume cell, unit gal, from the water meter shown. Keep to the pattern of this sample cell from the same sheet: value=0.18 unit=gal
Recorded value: value=11.0 unit=gal
